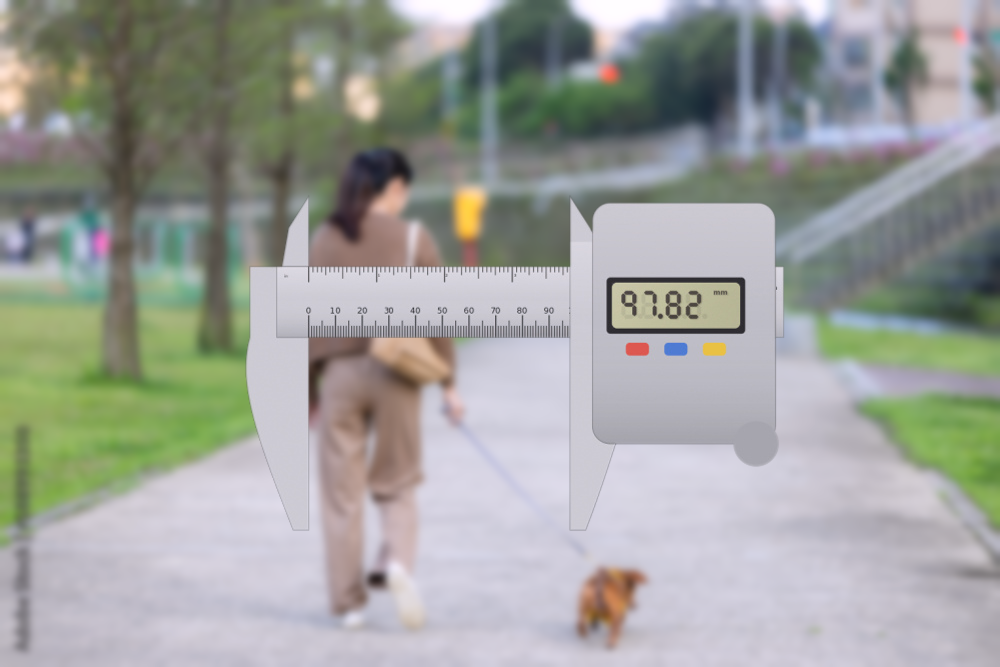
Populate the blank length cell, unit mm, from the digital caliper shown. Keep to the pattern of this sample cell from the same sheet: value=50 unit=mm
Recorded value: value=97.82 unit=mm
